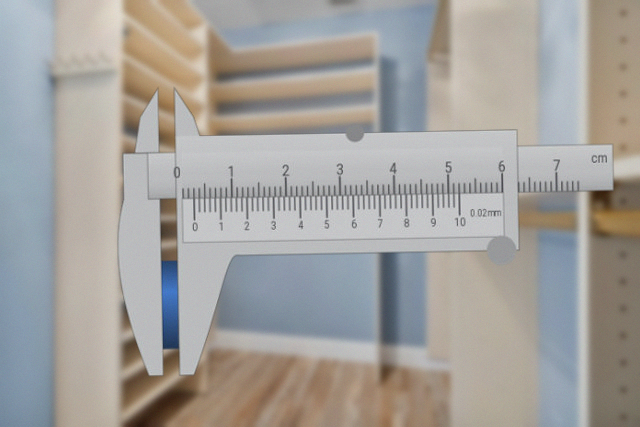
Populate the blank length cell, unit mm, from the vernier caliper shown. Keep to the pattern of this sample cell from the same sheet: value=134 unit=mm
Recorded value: value=3.0 unit=mm
